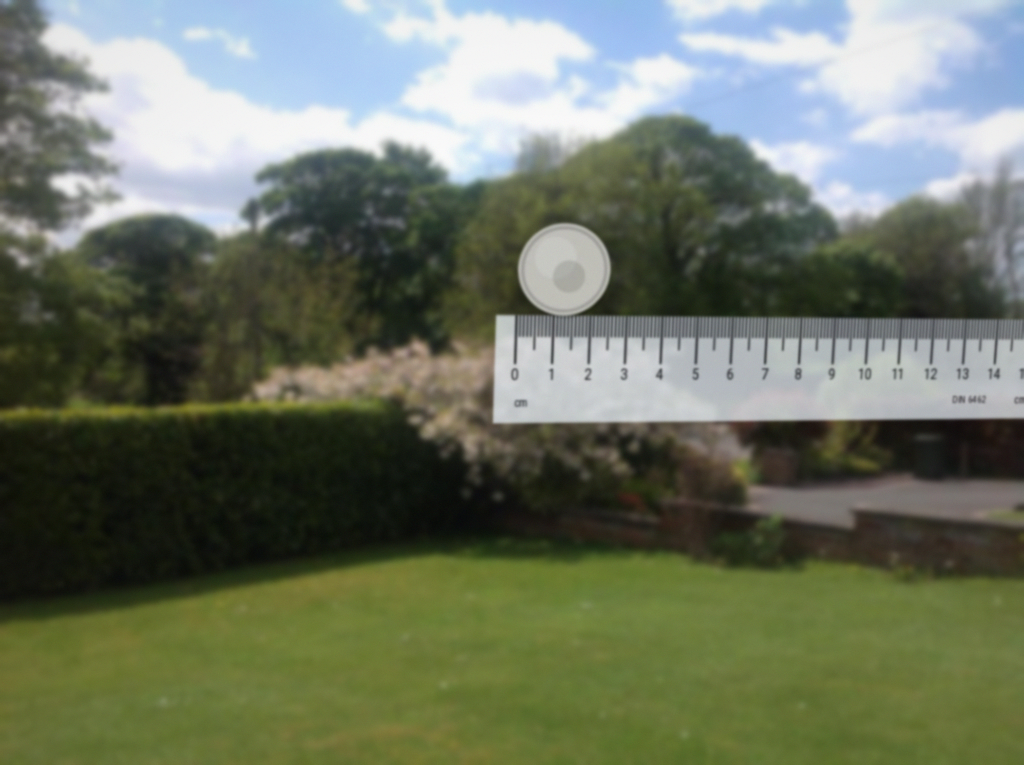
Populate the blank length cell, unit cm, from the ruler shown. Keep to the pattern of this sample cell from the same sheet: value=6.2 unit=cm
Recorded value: value=2.5 unit=cm
